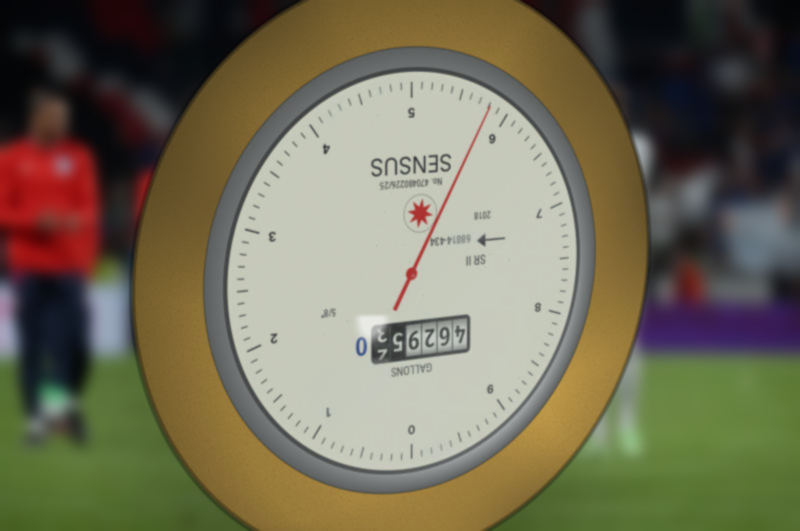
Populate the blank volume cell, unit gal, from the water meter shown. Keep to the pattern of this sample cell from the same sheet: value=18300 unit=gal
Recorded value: value=4629525.8 unit=gal
